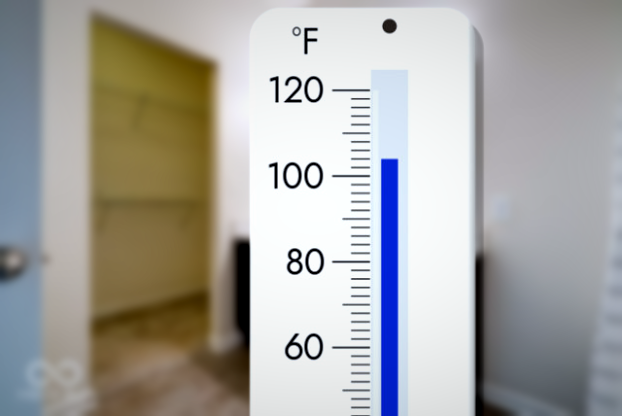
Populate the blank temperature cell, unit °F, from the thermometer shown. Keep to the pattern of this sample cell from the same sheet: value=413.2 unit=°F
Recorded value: value=104 unit=°F
